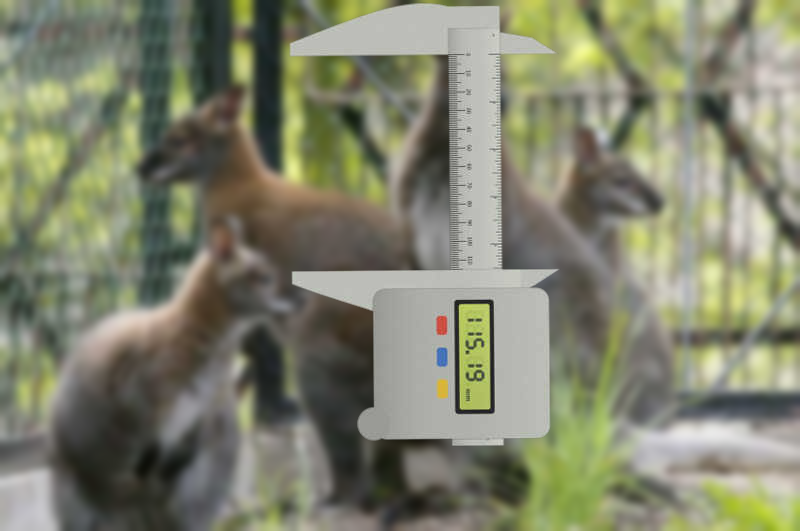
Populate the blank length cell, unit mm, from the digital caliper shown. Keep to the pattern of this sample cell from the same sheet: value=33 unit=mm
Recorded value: value=115.19 unit=mm
